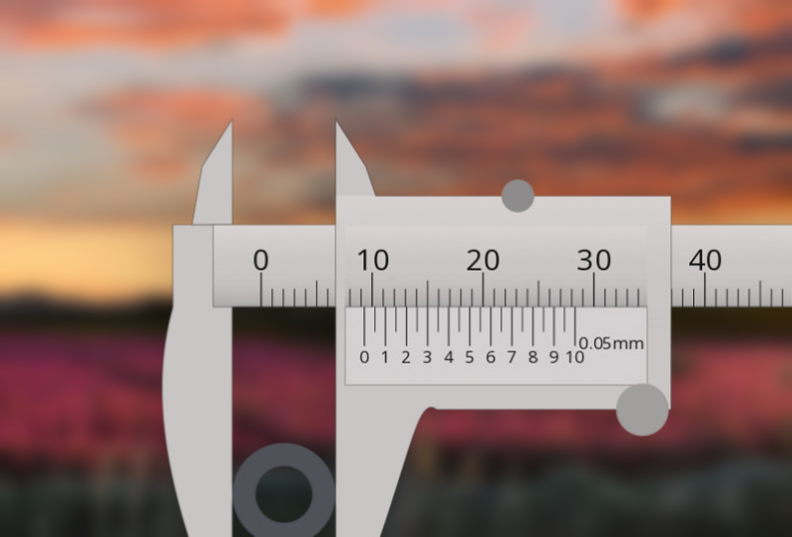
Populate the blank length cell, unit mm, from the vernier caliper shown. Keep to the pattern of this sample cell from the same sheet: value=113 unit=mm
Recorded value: value=9.3 unit=mm
